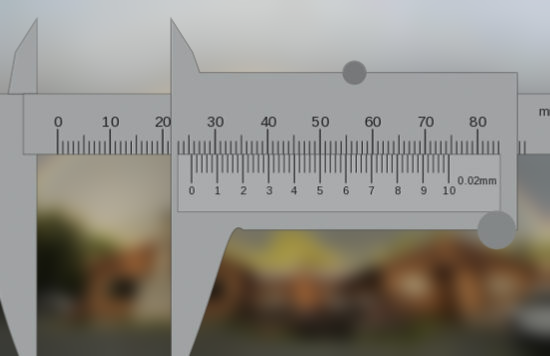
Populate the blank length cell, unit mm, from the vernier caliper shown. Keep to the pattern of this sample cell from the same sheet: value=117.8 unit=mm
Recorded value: value=25.5 unit=mm
